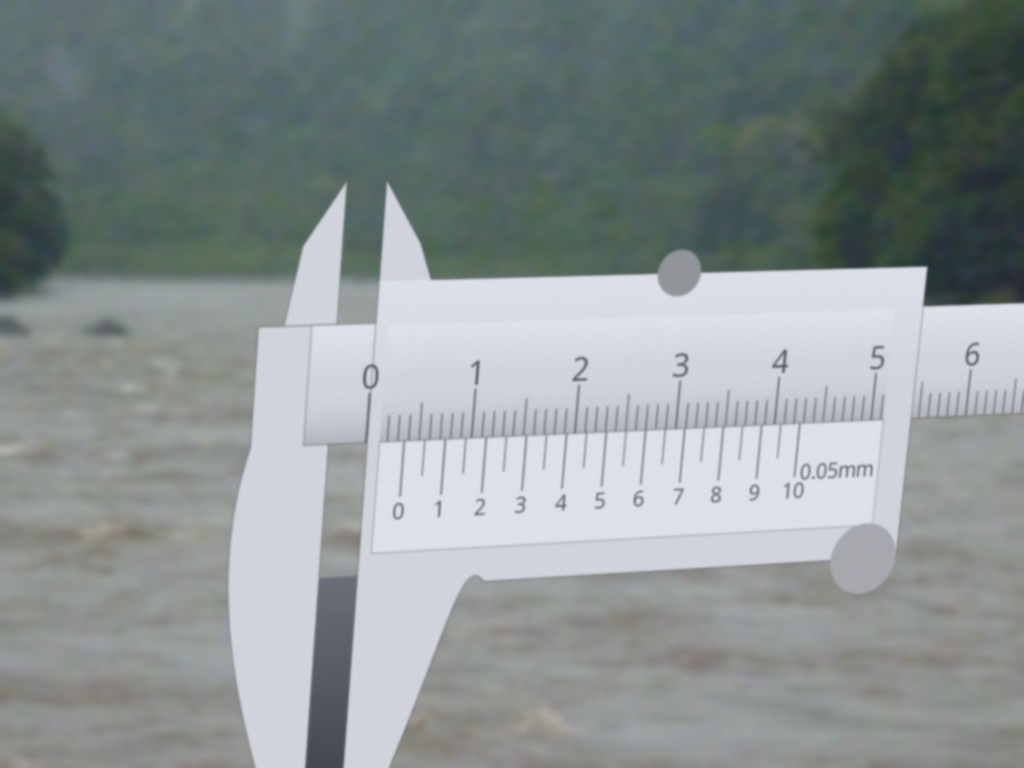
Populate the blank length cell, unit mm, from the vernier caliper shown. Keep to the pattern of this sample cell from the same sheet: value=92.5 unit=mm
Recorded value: value=3.6 unit=mm
